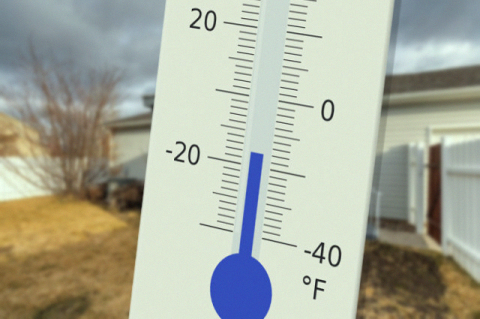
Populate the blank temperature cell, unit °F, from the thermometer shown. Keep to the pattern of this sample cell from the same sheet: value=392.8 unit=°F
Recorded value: value=-16 unit=°F
